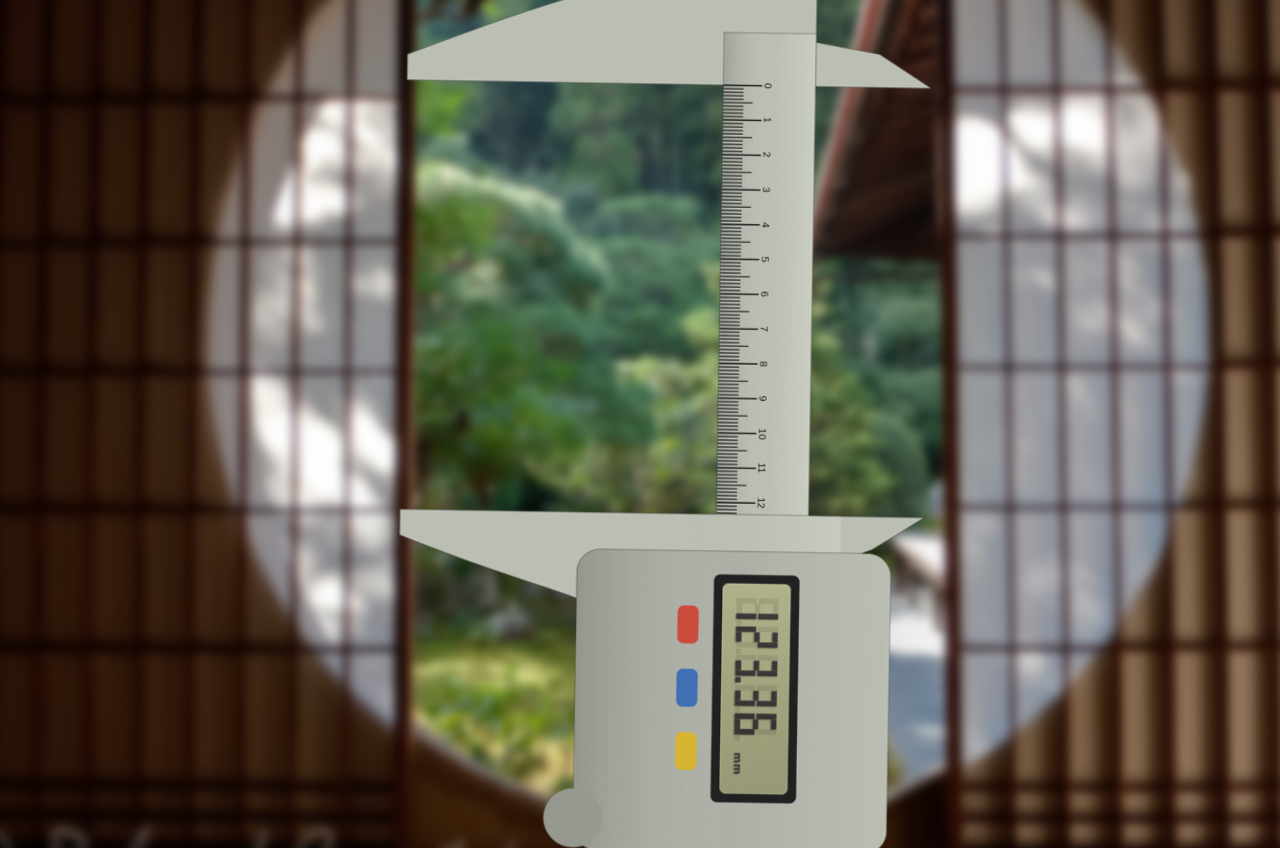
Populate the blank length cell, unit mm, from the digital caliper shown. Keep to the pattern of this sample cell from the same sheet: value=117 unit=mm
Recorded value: value=123.36 unit=mm
